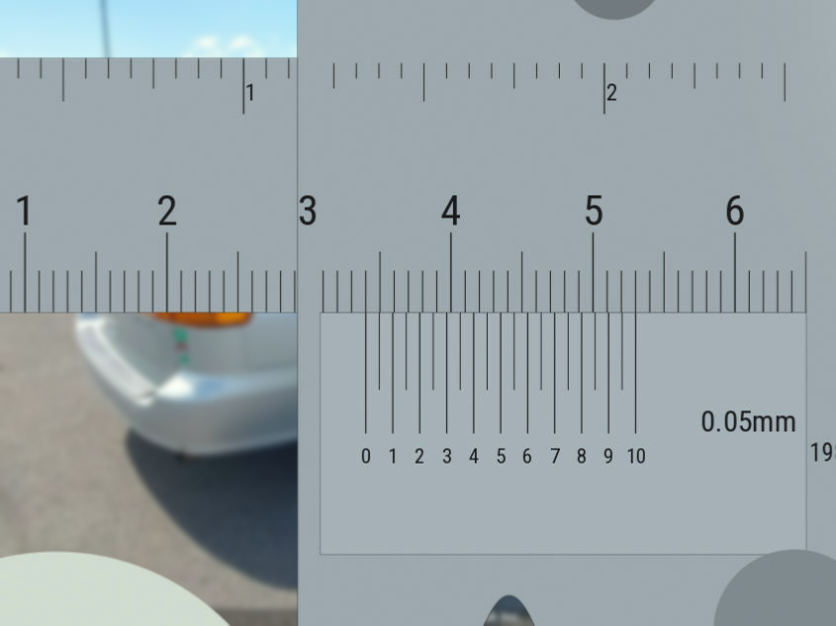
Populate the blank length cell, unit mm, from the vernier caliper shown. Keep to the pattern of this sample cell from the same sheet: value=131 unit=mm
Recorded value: value=34.0 unit=mm
